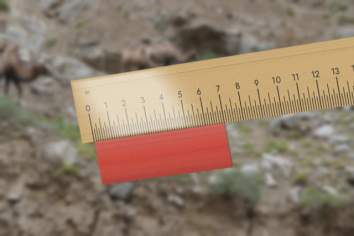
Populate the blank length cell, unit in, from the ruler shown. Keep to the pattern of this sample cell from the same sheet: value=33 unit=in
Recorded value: value=7 unit=in
